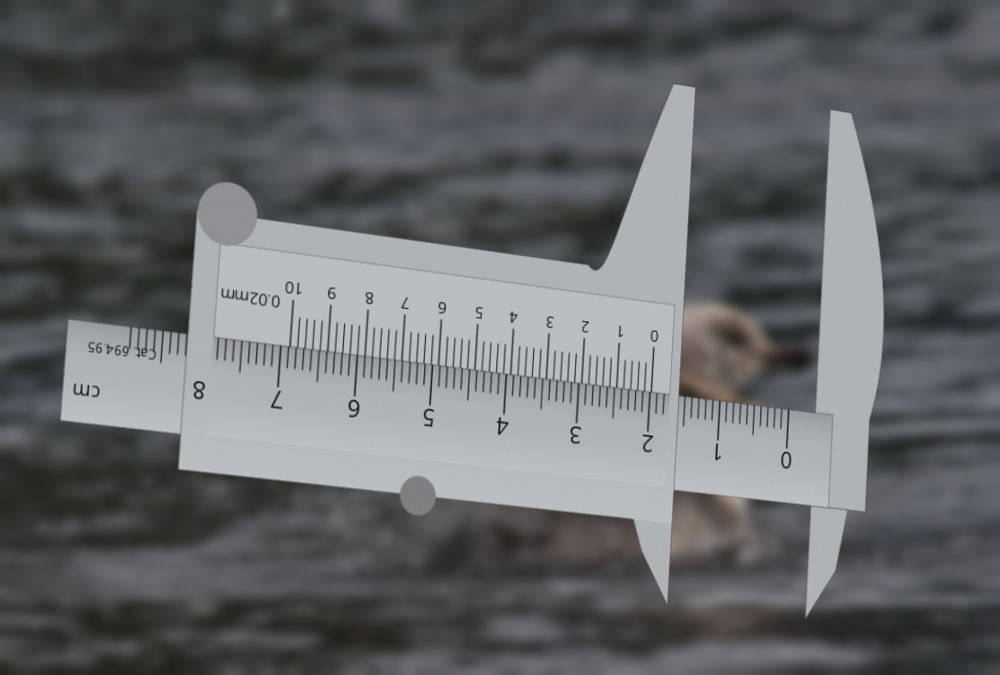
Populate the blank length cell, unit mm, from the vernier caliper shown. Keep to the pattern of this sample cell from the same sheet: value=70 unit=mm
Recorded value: value=19.8 unit=mm
